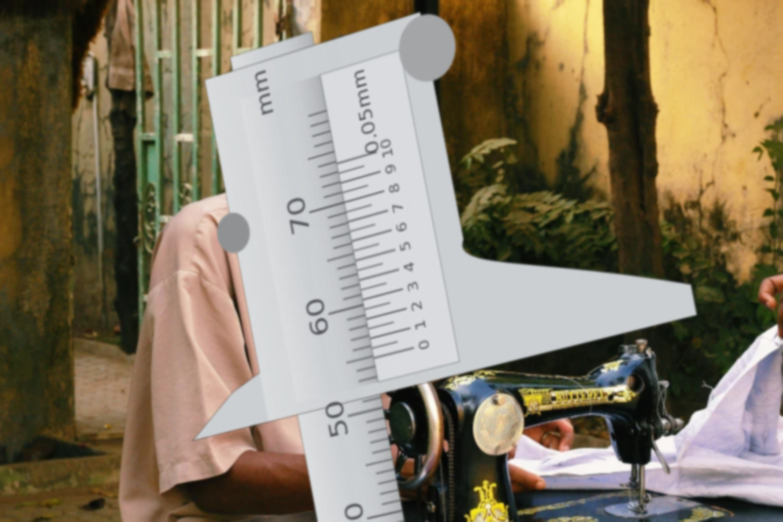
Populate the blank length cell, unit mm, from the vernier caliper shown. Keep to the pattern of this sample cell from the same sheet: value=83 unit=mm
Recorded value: value=54.8 unit=mm
